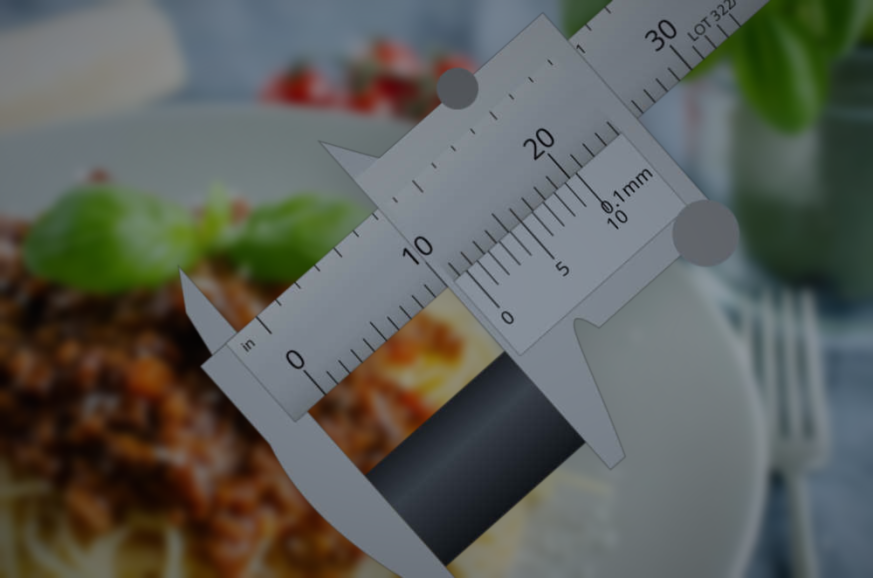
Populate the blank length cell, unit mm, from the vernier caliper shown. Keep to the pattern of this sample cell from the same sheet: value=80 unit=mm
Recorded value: value=11.5 unit=mm
